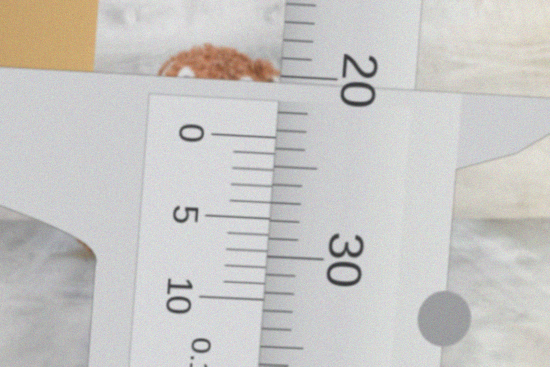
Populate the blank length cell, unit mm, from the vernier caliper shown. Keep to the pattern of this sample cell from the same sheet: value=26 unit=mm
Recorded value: value=23.4 unit=mm
